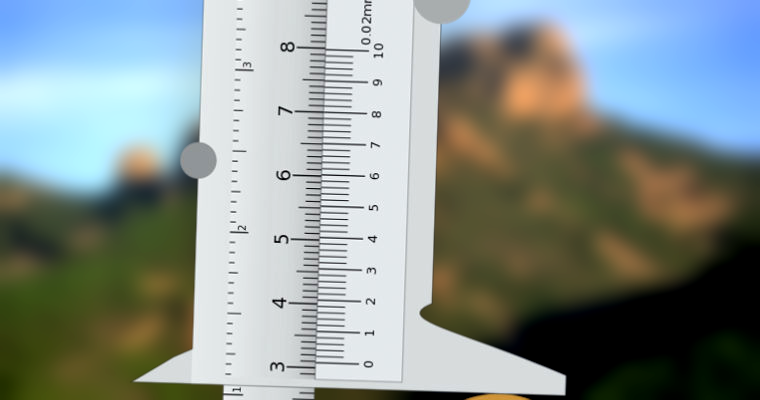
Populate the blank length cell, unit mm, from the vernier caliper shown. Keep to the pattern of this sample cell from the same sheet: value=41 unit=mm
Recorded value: value=30.8 unit=mm
